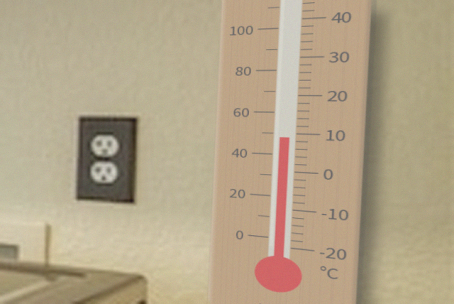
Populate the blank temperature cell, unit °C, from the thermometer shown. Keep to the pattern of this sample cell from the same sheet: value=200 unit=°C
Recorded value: value=9 unit=°C
